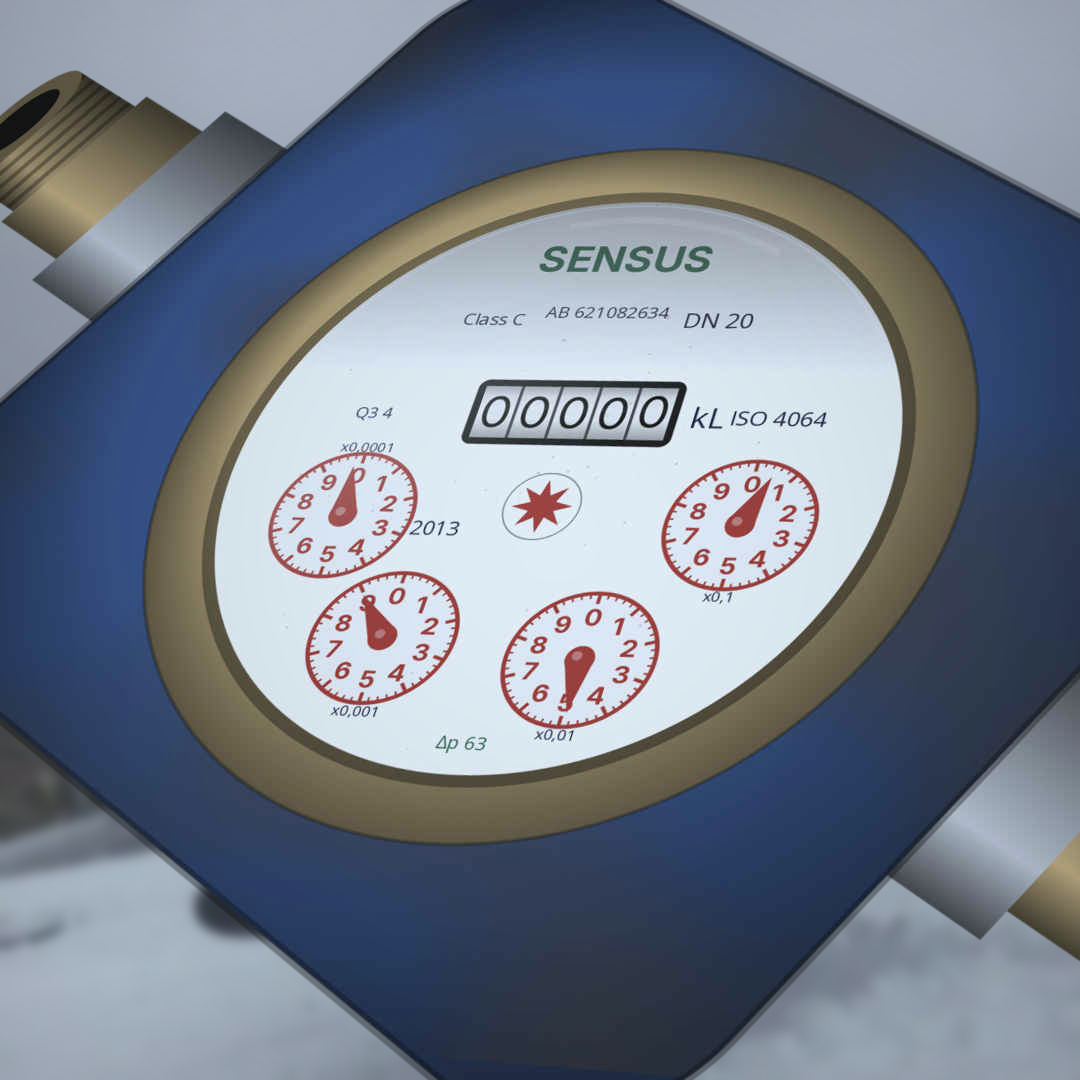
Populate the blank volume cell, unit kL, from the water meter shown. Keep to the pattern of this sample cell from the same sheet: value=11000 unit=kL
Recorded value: value=0.0489 unit=kL
